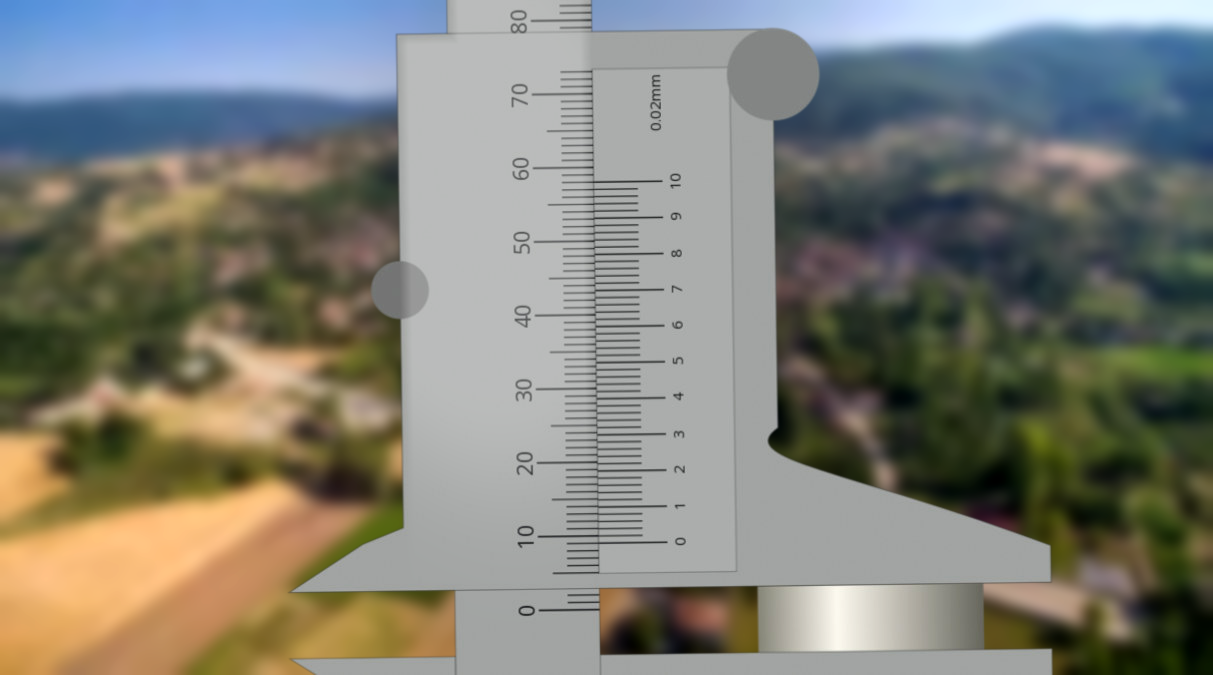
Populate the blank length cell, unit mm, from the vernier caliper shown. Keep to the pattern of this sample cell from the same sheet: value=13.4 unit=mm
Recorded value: value=9.0 unit=mm
